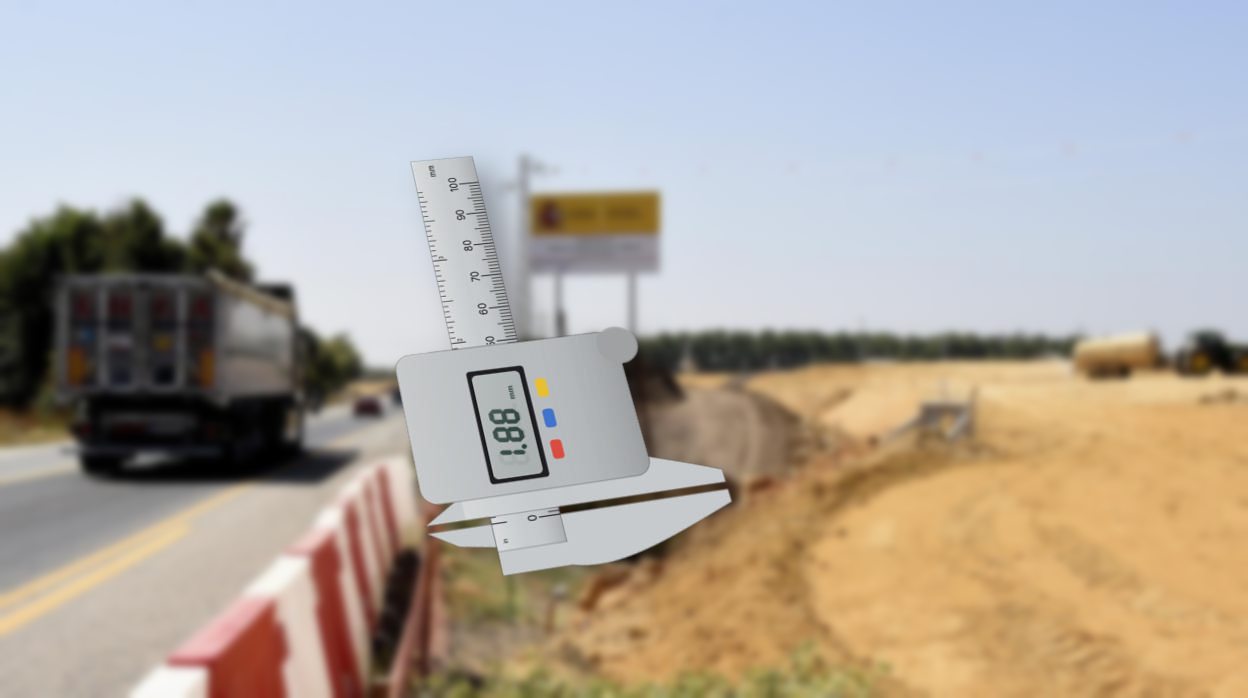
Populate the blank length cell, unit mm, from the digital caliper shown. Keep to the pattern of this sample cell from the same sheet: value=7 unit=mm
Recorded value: value=1.88 unit=mm
